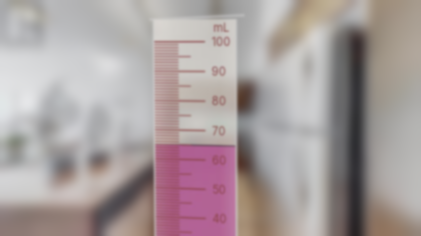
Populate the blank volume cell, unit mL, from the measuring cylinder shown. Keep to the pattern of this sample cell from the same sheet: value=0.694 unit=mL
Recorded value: value=65 unit=mL
